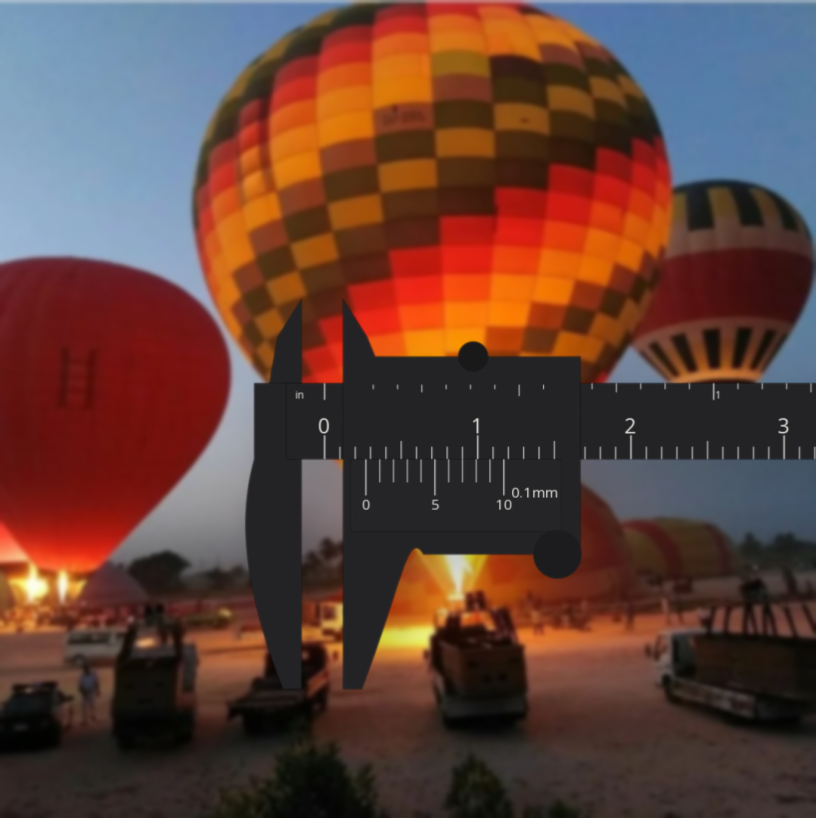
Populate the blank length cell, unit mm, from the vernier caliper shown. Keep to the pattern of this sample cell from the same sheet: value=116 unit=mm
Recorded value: value=2.7 unit=mm
